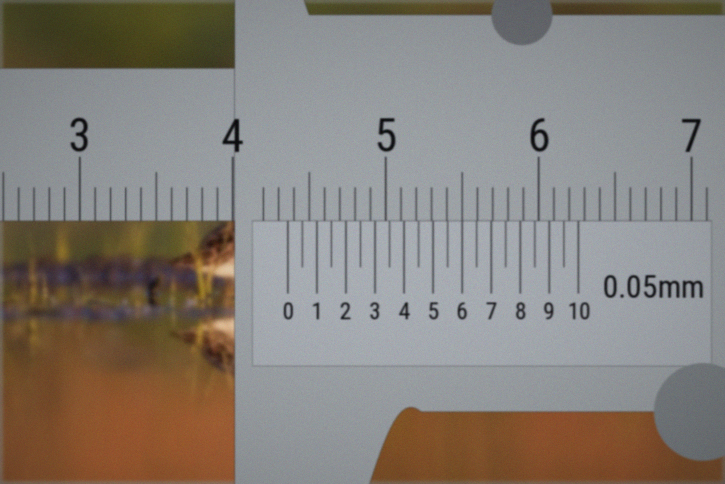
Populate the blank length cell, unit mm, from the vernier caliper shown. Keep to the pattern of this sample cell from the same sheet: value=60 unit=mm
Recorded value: value=43.6 unit=mm
